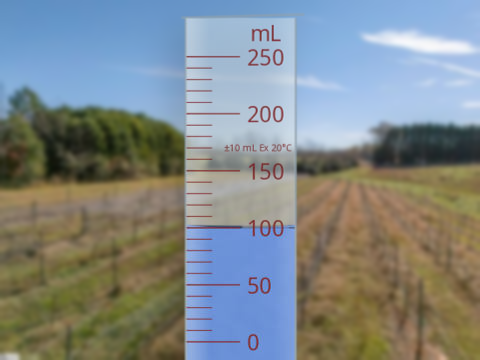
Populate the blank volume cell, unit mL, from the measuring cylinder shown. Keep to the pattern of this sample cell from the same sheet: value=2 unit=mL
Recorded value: value=100 unit=mL
